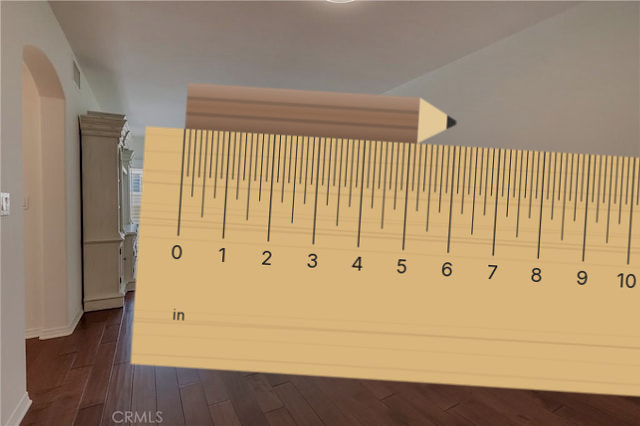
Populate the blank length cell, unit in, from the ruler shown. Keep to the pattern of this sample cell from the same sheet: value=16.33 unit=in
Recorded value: value=6 unit=in
